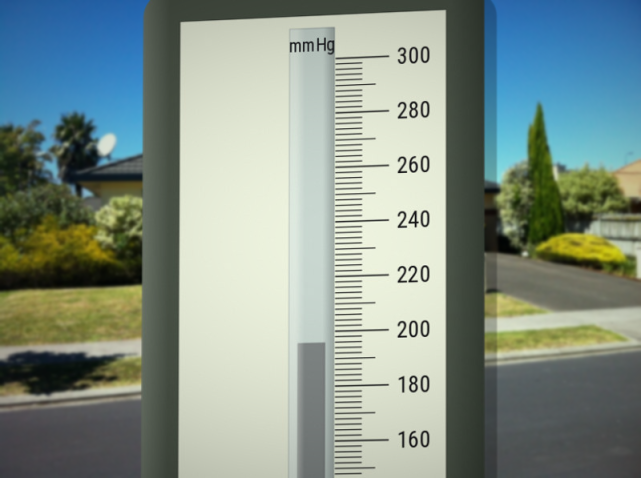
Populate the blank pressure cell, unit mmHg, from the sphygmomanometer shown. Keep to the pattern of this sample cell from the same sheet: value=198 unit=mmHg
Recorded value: value=196 unit=mmHg
